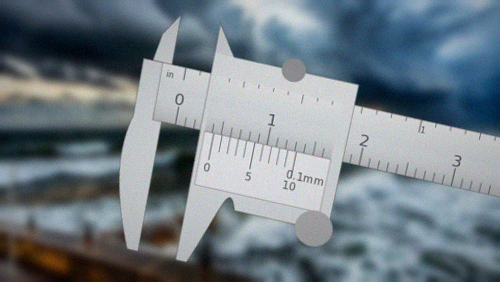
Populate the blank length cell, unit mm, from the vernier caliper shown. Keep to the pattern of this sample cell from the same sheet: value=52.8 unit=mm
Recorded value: value=4.2 unit=mm
